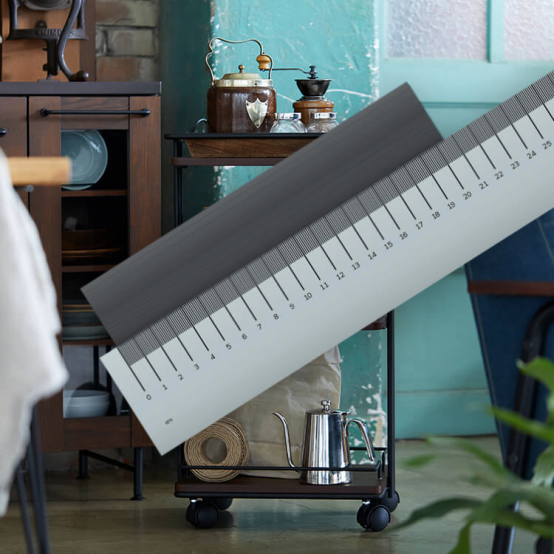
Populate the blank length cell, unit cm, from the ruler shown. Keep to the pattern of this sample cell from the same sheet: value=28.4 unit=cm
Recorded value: value=20.5 unit=cm
